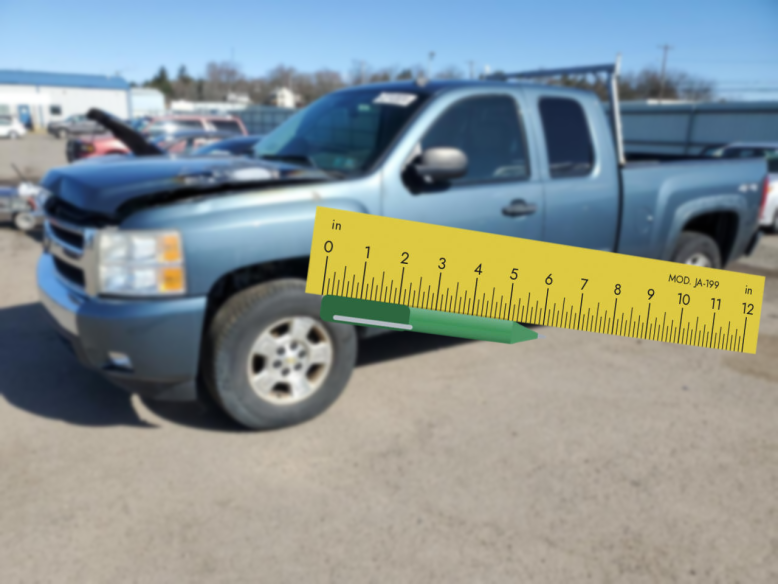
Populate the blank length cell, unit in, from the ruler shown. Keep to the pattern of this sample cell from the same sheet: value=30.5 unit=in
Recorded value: value=6.125 unit=in
